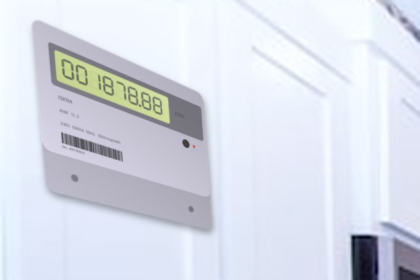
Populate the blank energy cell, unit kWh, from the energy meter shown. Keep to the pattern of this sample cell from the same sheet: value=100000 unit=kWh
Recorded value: value=1878.88 unit=kWh
